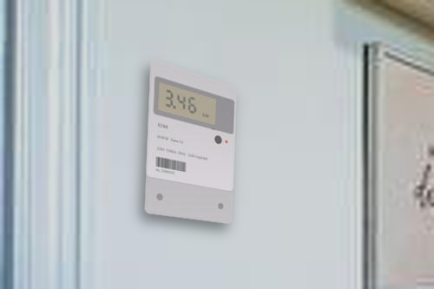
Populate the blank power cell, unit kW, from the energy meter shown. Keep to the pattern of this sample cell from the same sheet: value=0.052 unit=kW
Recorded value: value=3.46 unit=kW
